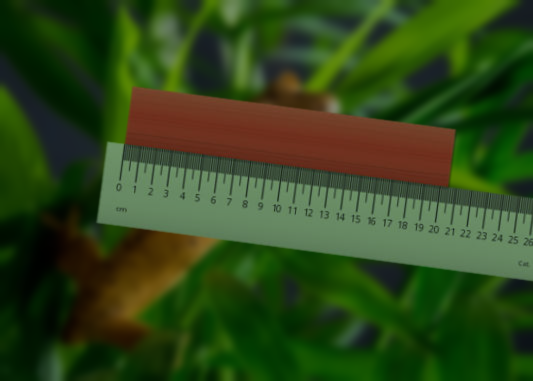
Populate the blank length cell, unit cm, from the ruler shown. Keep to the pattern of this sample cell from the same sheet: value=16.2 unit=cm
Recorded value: value=20.5 unit=cm
